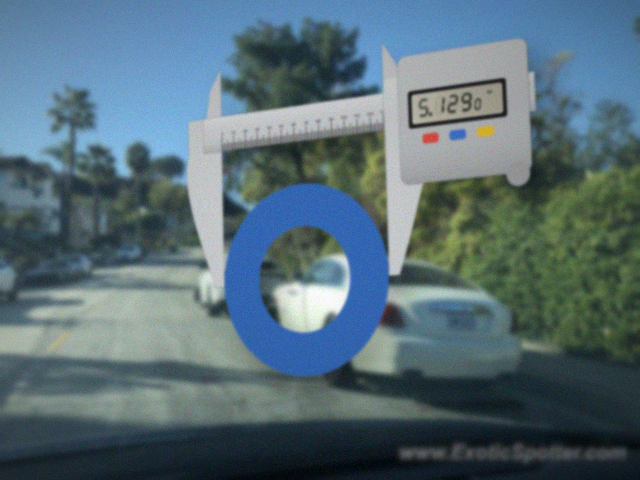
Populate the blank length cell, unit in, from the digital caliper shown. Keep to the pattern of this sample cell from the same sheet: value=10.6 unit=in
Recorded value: value=5.1290 unit=in
